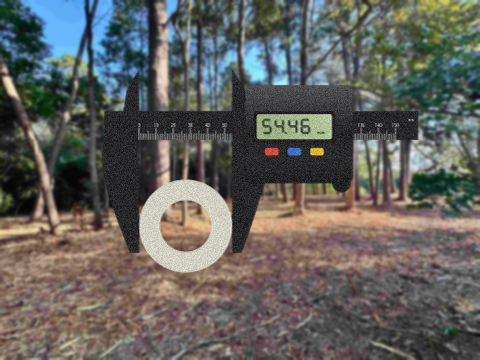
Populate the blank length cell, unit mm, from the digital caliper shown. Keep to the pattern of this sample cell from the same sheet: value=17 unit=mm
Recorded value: value=54.46 unit=mm
